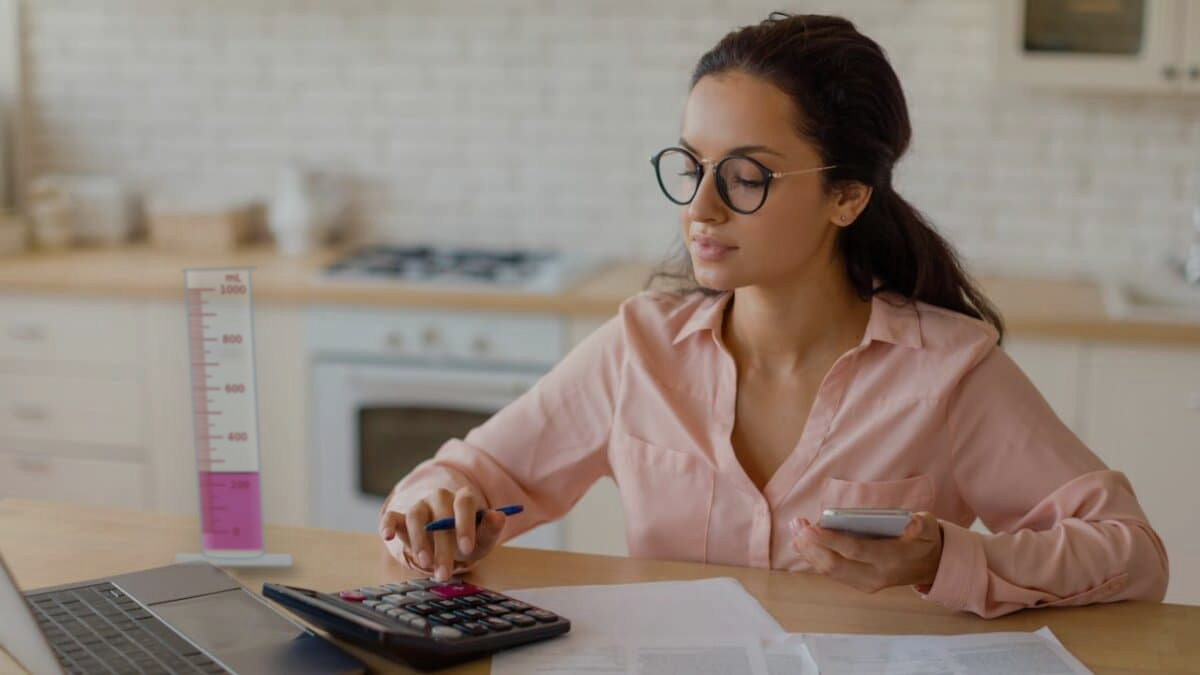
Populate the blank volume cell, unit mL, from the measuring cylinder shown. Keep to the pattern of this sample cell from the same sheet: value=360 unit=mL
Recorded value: value=250 unit=mL
